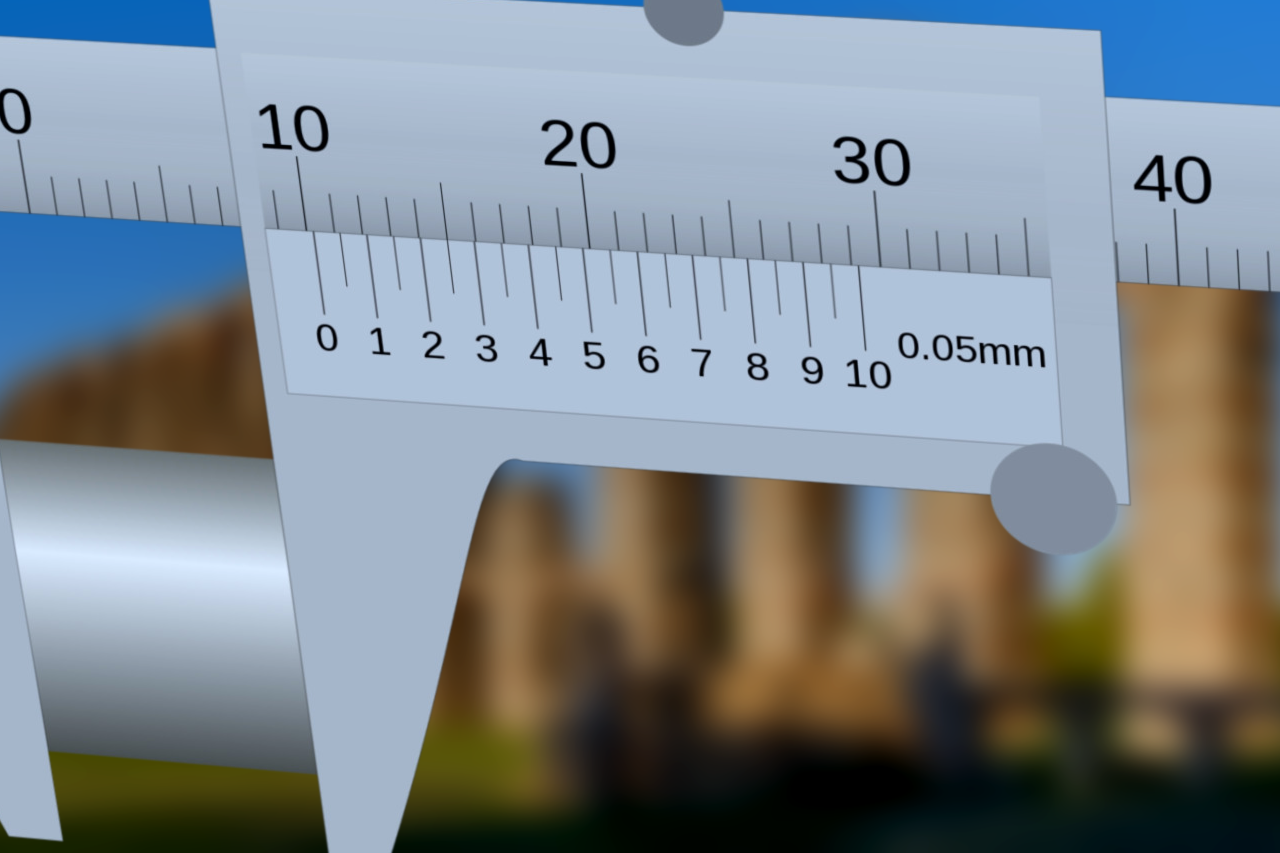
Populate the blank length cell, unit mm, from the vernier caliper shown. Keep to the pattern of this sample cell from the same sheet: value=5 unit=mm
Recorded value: value=10.25 unit=mm
